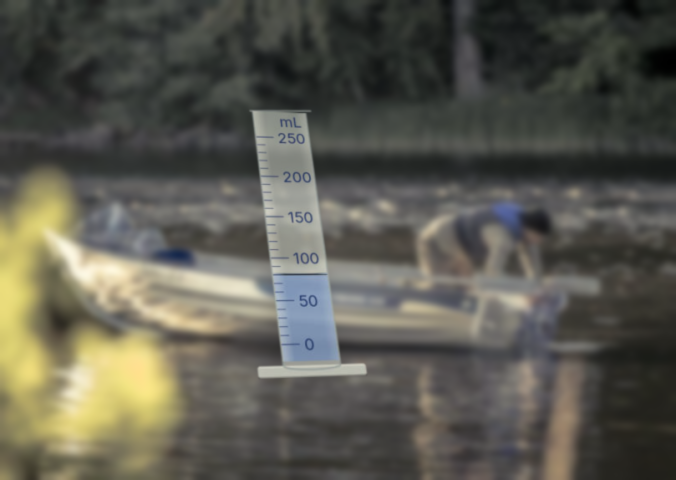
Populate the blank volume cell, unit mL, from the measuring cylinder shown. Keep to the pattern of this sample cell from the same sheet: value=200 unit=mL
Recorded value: value=80 unit=mL
